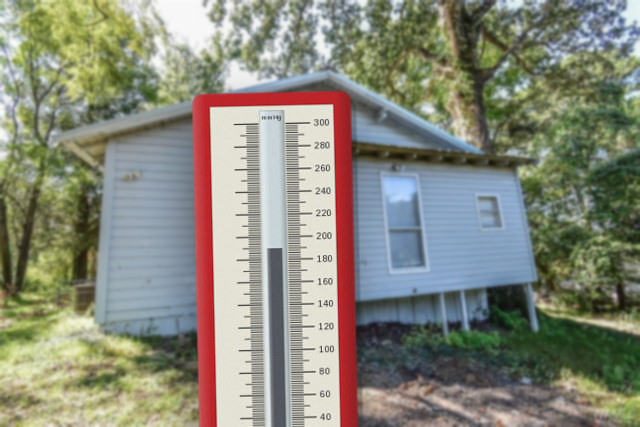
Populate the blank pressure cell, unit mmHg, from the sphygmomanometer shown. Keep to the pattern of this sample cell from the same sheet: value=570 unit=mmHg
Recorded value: value=190 unit=mmHg
